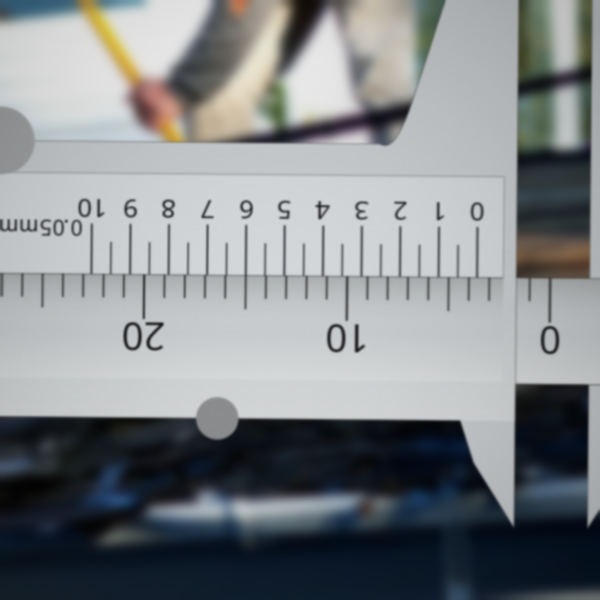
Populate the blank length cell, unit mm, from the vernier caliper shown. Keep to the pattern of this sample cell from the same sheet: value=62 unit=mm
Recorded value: value=3.6 unit=mm
